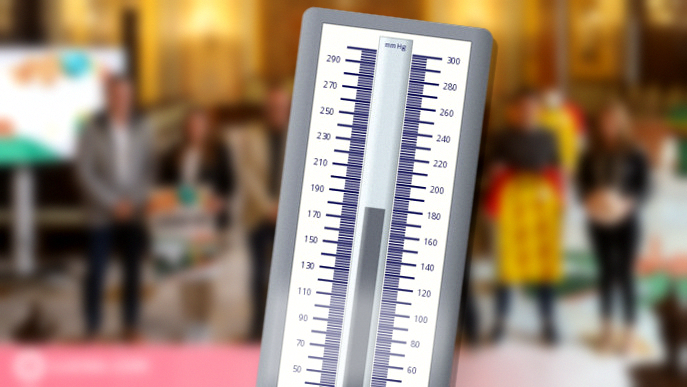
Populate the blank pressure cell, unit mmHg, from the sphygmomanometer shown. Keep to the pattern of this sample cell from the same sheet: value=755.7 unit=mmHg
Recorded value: value=180 unit=mmHg
